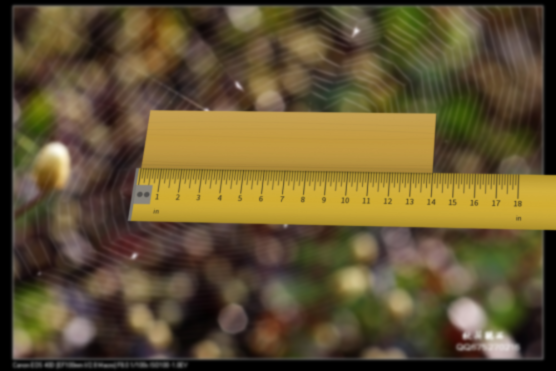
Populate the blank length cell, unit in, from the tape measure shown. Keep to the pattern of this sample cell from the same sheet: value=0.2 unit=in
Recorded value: value=14 unit=in
